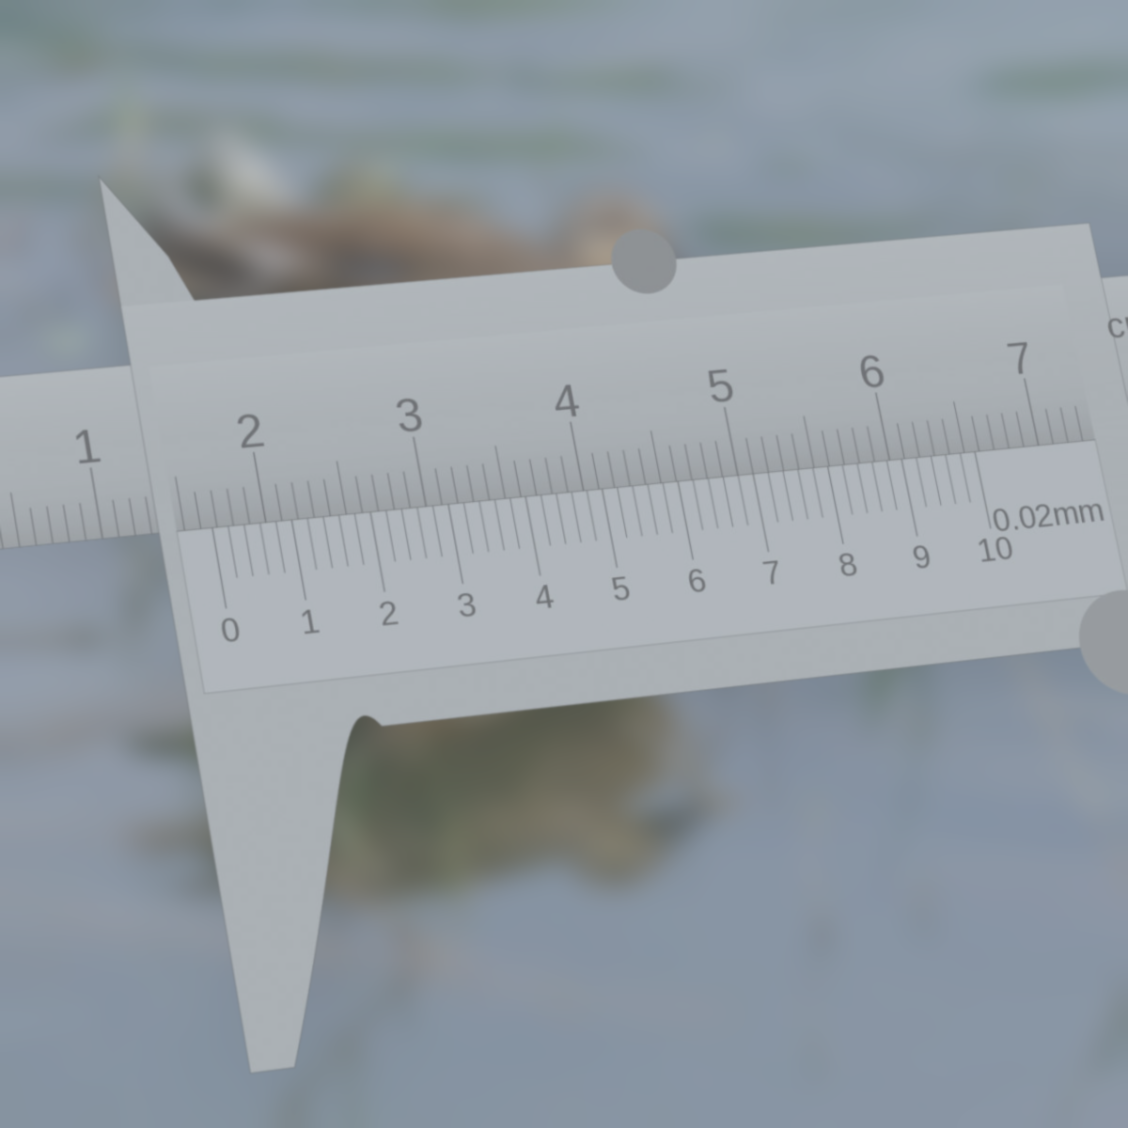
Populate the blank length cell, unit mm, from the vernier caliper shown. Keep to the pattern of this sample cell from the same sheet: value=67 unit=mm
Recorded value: value=16.7 unit=mm
